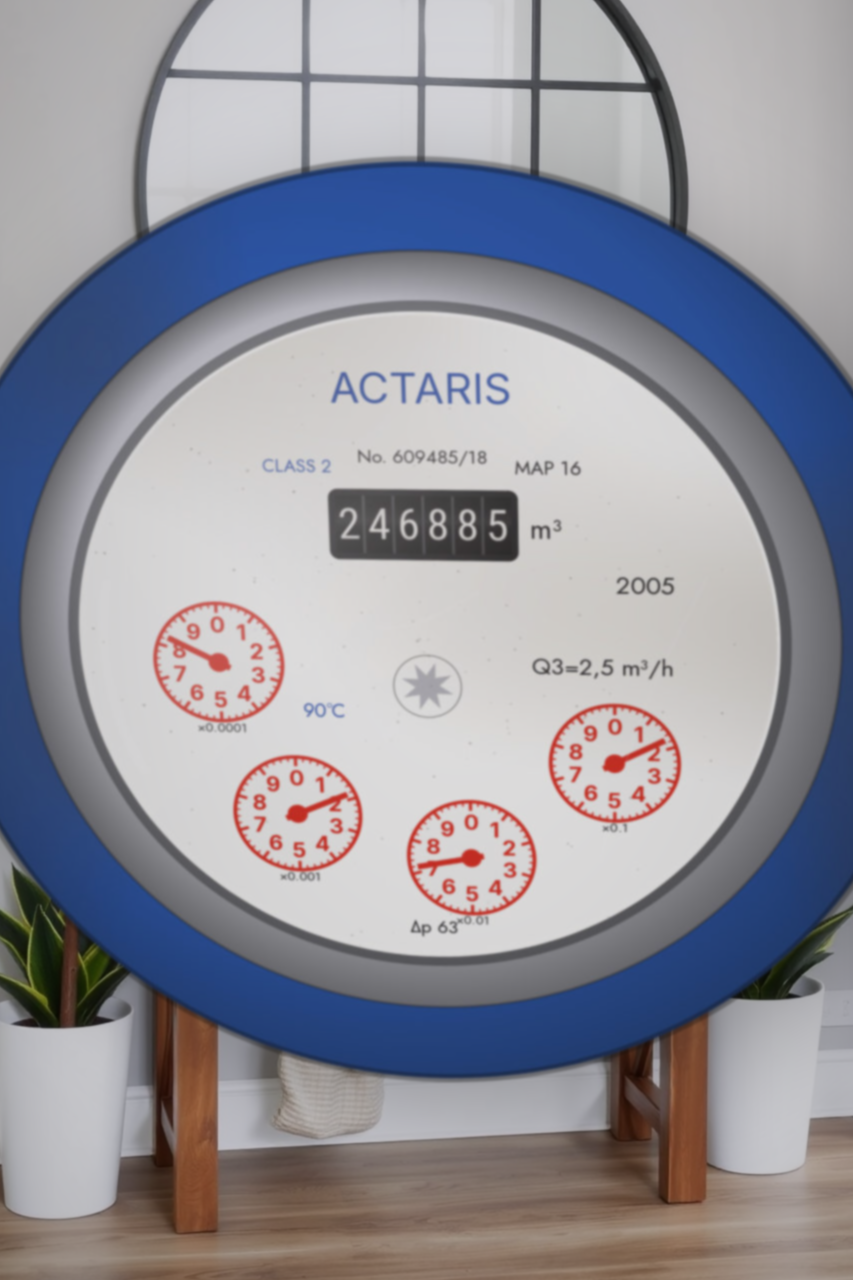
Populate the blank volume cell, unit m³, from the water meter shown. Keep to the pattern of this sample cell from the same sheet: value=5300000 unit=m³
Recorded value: value=246885.1718 unit=m³
